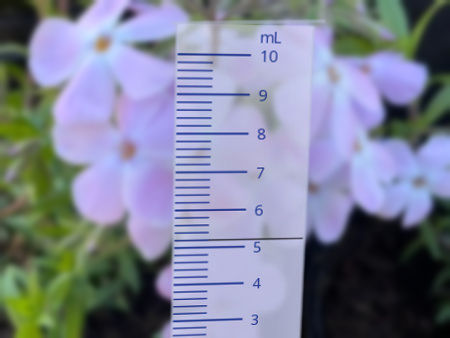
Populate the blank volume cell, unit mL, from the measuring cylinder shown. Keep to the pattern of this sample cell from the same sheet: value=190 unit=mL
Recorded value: value=5.2 unit=mL
